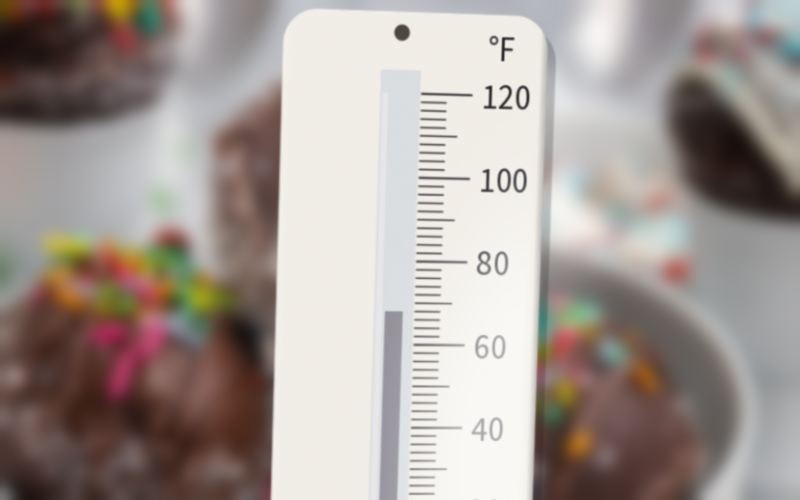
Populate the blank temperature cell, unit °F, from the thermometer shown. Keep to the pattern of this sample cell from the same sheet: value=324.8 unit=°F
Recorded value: value=68 unit=°F
